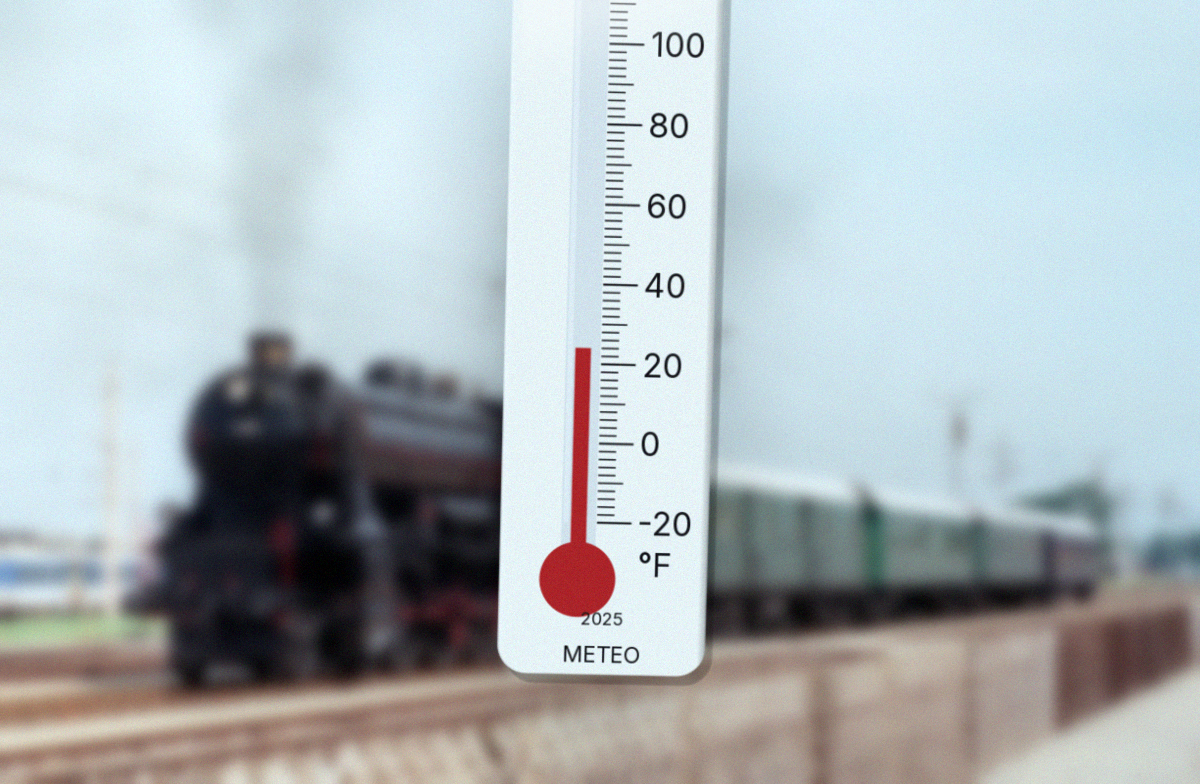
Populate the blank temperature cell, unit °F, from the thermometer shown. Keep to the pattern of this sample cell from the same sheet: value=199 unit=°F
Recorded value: value=24 unit=°F
